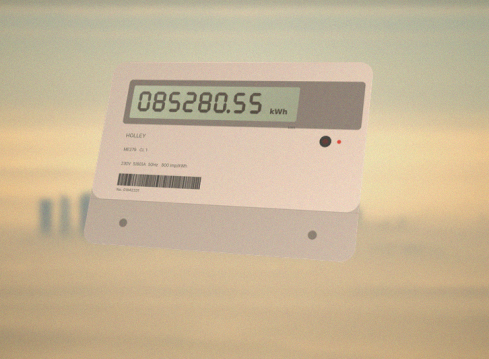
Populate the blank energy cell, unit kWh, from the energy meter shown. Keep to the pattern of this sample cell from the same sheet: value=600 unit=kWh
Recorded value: value=85280.55 unit=kWh
